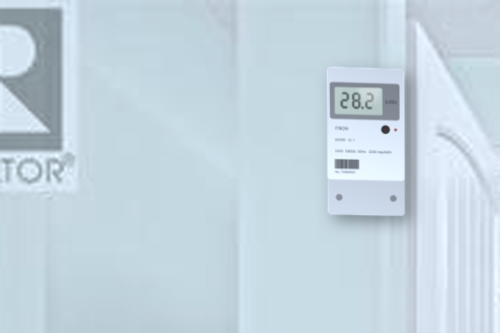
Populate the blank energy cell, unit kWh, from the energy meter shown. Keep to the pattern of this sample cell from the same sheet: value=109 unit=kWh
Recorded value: value=28.2 unit=kWh
